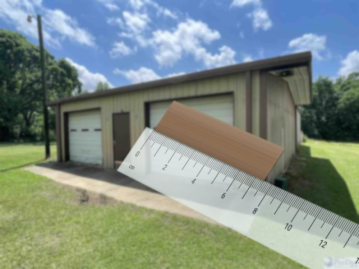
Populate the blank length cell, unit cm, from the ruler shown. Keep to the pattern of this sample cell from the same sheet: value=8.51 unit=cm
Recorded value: value=7.5 unit=cm
